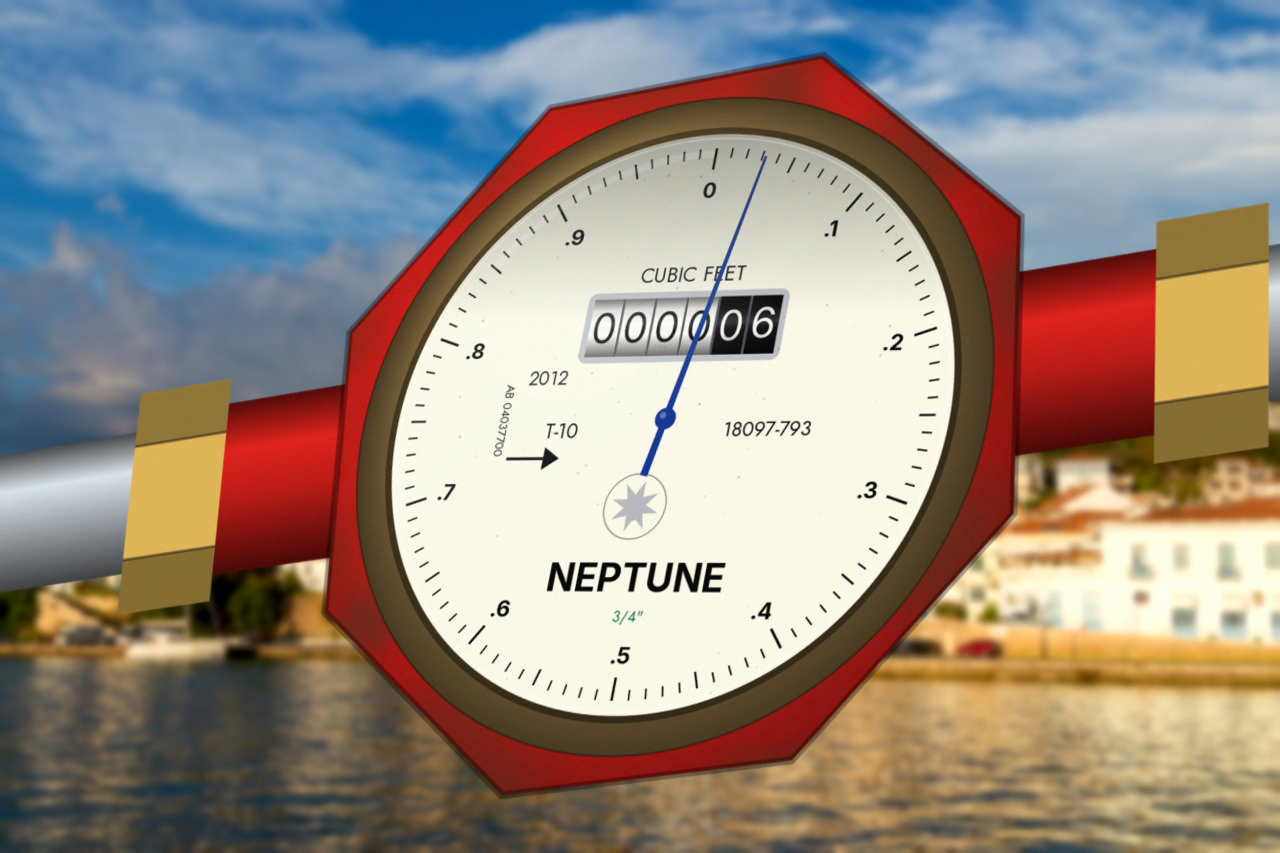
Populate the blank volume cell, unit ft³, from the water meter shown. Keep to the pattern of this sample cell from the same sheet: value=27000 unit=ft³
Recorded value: value=6.03 unit=ft³
